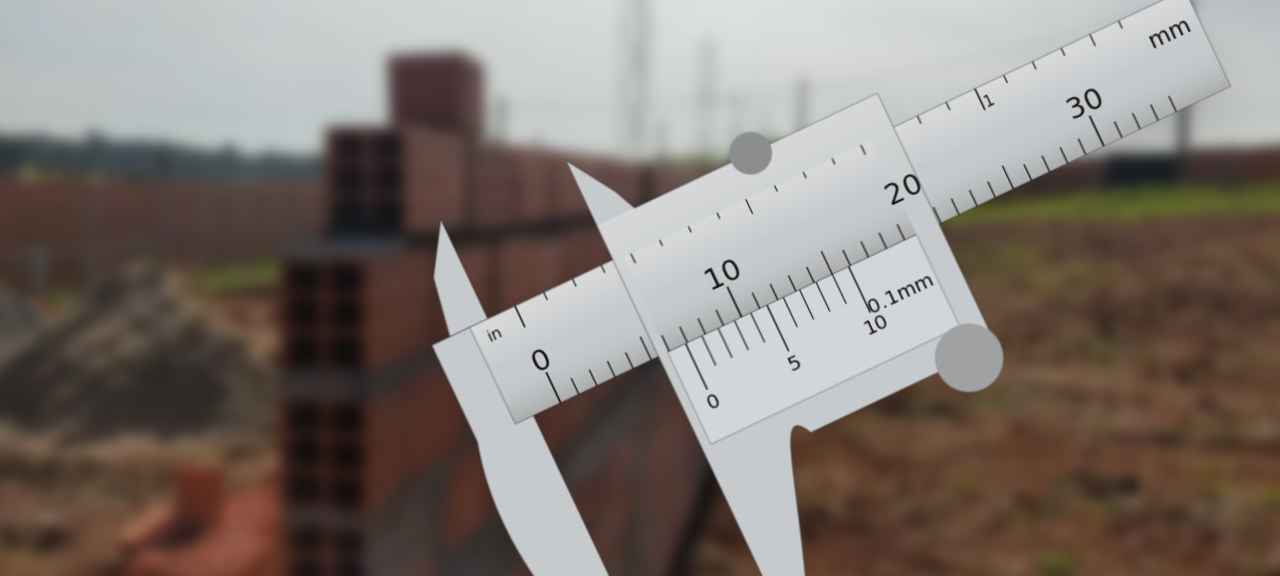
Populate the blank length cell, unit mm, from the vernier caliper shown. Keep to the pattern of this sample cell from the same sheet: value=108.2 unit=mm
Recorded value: value=6.9 unit=mm
